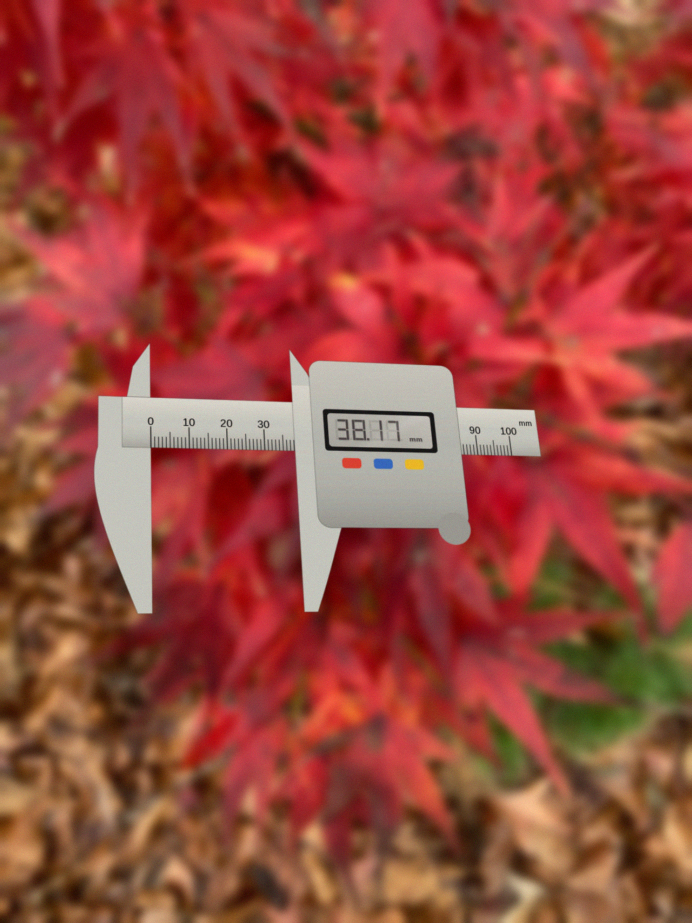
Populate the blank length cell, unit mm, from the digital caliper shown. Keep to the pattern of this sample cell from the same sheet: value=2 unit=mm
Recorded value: value=38.17 unit=mm
